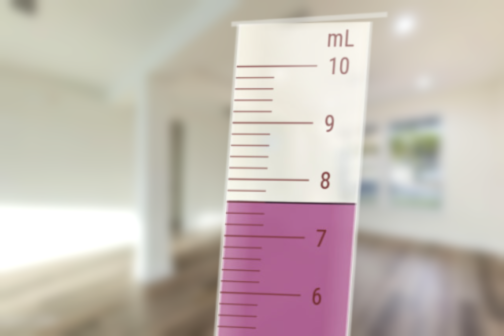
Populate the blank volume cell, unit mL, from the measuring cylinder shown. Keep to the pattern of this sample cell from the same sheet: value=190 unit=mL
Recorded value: value=7.6 unit=mL
